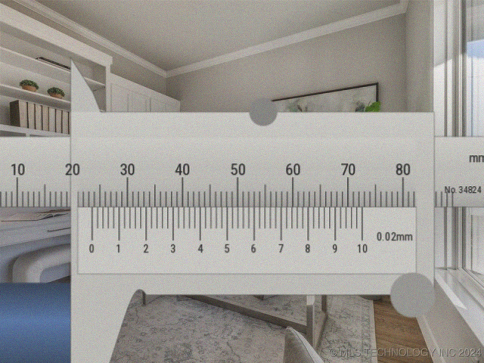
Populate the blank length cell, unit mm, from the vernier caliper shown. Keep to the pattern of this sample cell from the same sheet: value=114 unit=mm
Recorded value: value=23.6 unit=mm
